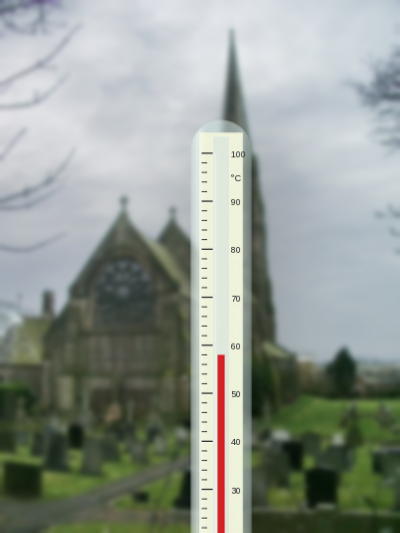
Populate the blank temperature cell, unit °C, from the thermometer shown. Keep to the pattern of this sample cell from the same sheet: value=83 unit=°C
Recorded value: value=58 unit=°C
